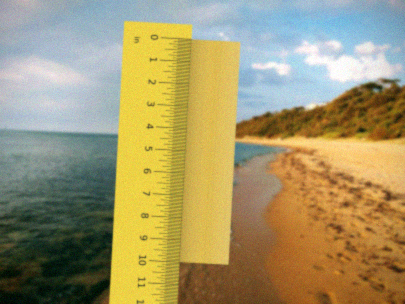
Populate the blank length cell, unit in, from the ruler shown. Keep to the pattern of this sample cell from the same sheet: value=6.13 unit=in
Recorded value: value=10 unit=in
